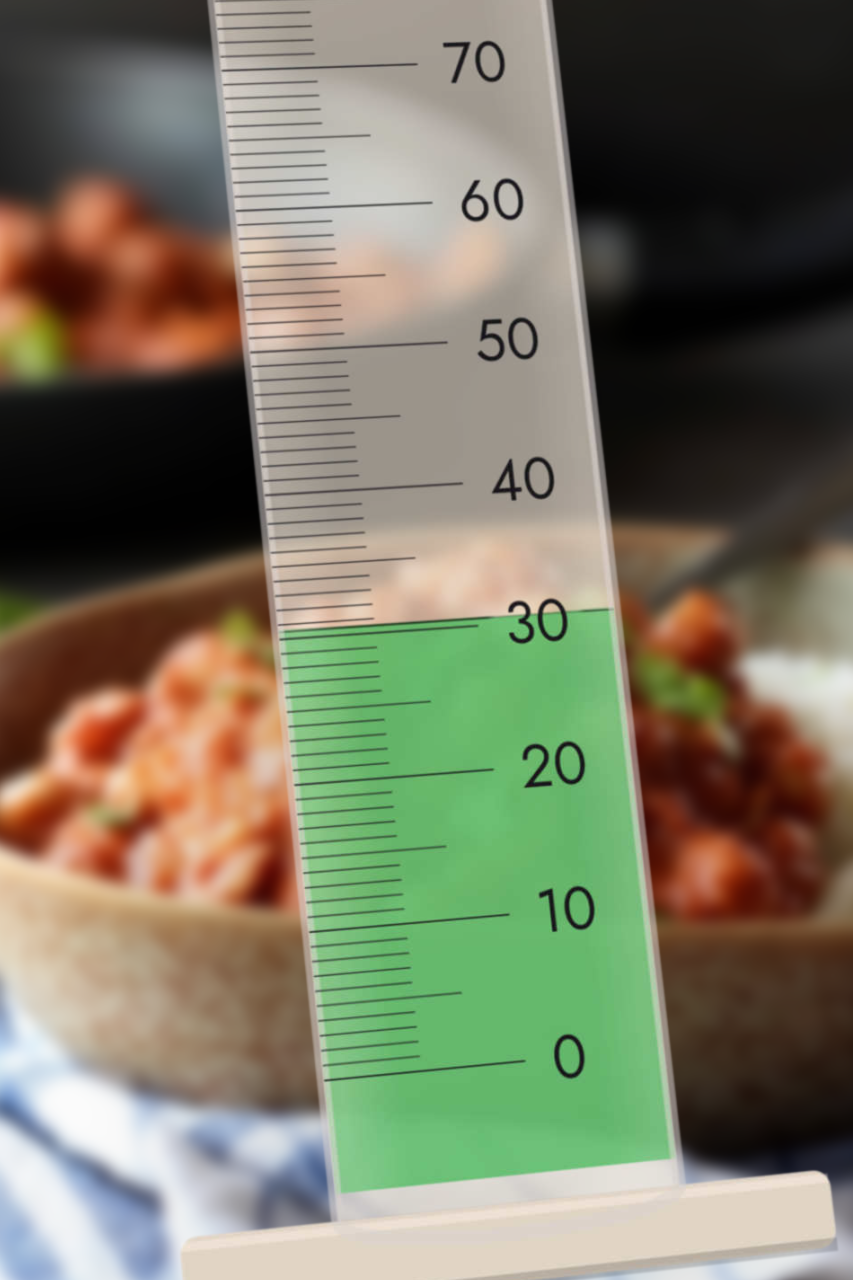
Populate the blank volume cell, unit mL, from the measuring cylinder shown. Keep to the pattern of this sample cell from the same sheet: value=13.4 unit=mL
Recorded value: value=30.5 unit=mL
